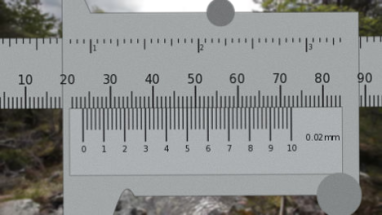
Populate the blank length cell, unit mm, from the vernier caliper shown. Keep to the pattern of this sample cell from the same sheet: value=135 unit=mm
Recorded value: value=23.5 unit=mm
